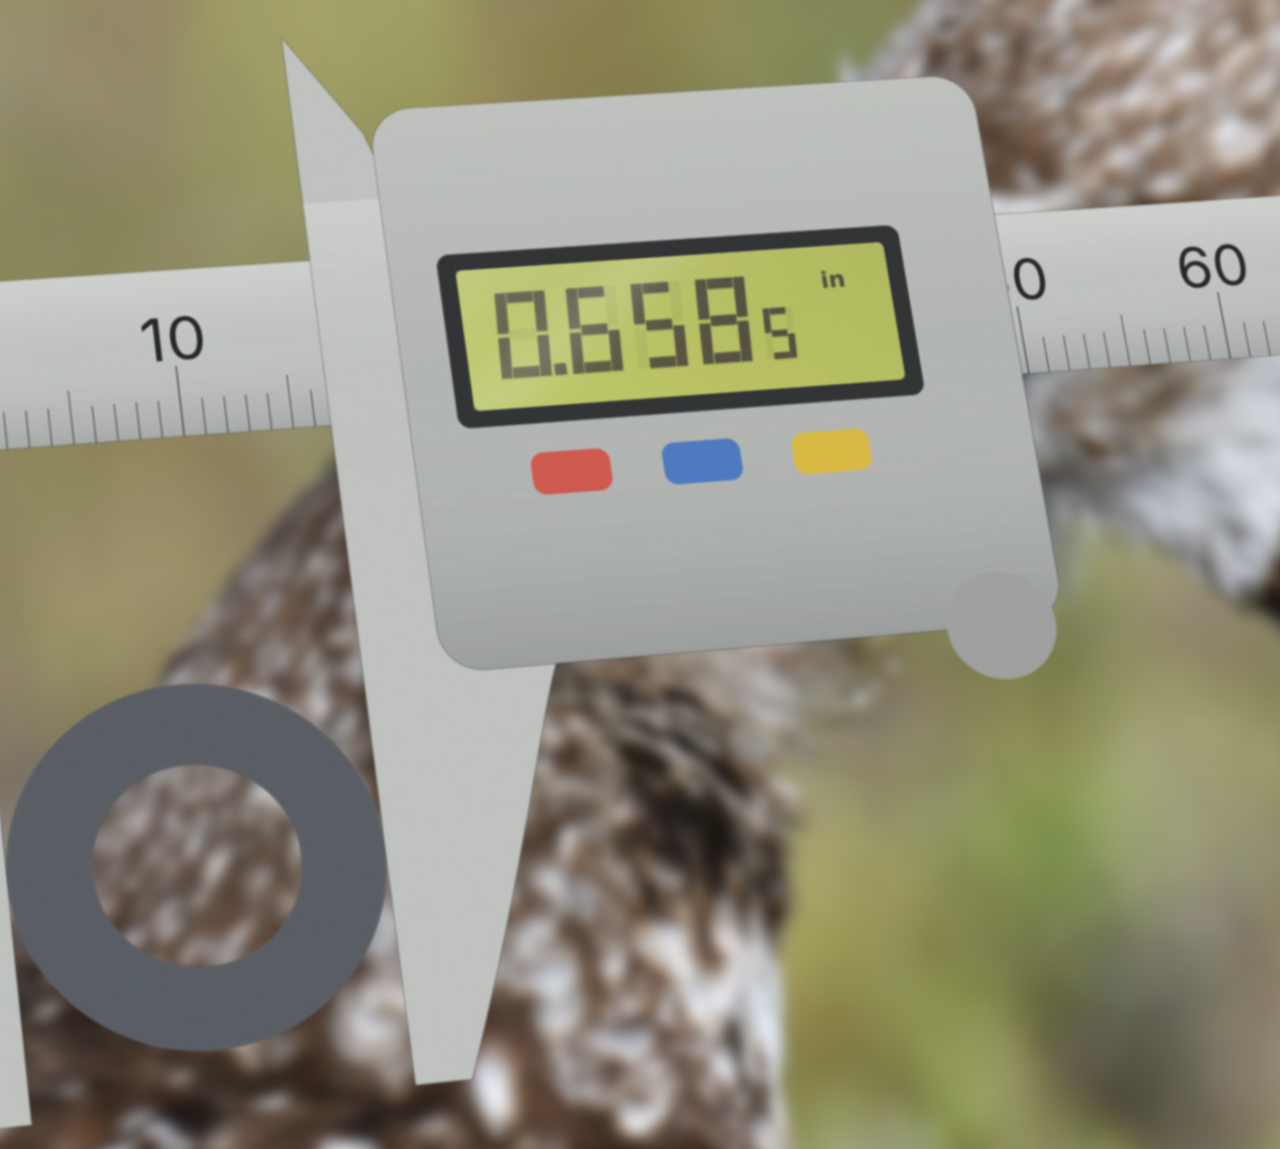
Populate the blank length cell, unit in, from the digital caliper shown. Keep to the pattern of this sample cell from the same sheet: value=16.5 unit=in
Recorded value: value=0.6585 unit=in
